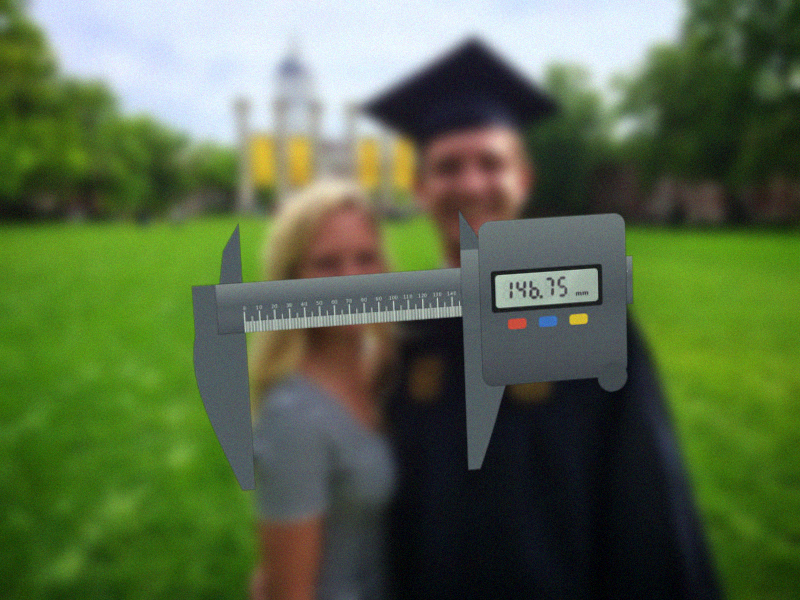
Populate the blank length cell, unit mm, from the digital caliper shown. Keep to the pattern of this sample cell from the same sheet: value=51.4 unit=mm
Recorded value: value=146.75 unit=mm
